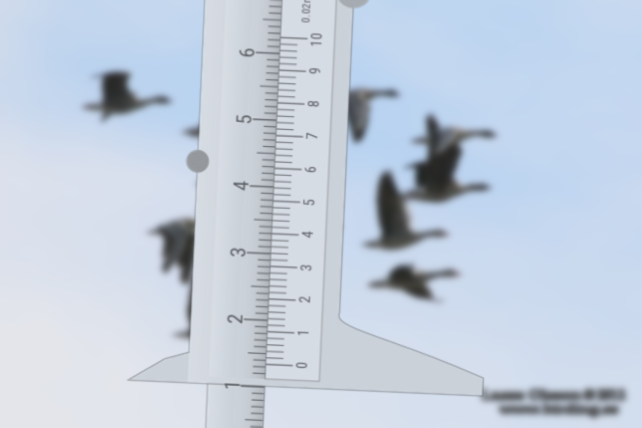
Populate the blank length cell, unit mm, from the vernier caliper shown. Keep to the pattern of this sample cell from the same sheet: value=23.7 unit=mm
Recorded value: value=13.4 unit=mm
